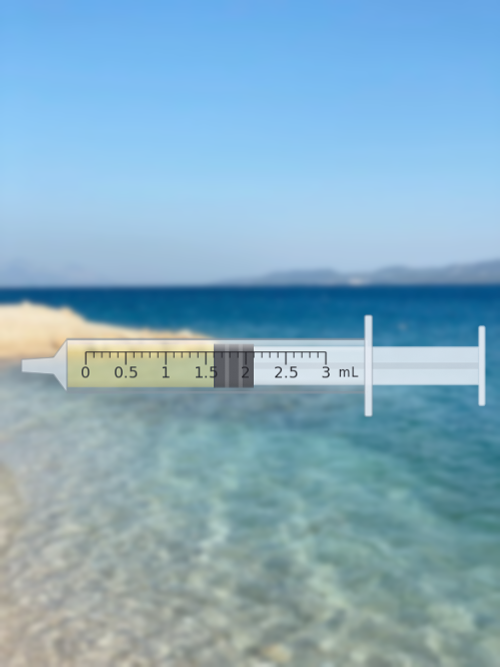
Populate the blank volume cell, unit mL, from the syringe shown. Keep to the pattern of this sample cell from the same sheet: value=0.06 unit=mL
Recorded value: value=1.6 unit=mL
